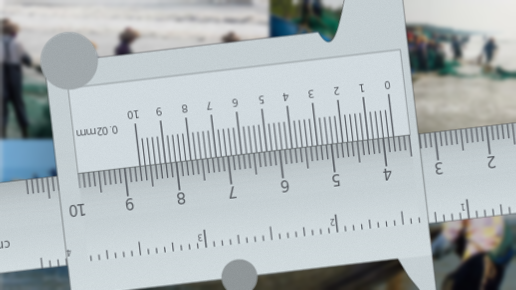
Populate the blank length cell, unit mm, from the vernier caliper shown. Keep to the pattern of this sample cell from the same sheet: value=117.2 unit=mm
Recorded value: value=38.0 unit=mm
